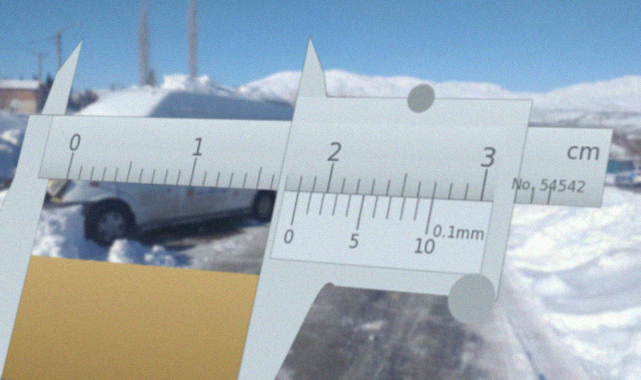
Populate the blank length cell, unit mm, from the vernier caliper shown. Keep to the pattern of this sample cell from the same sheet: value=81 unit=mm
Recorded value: value=18.0 unit=mm
